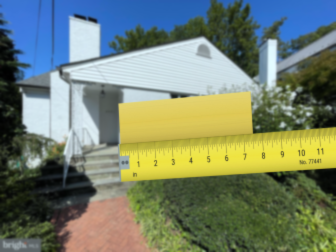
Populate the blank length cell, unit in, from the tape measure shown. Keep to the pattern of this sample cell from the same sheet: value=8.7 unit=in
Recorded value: value=7.5 unit=in
